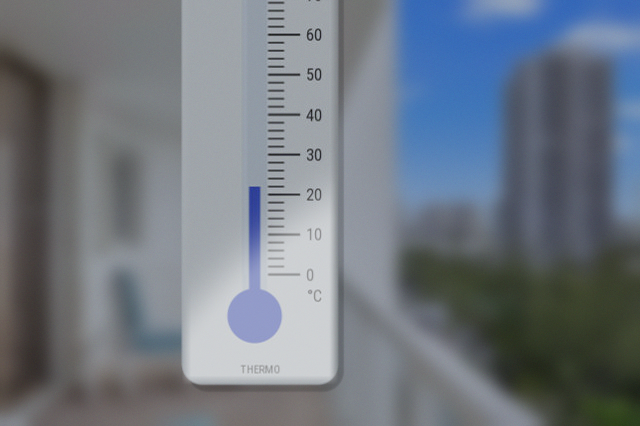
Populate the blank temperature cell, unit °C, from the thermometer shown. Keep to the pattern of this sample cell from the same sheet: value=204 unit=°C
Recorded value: value=22 unit=°C
